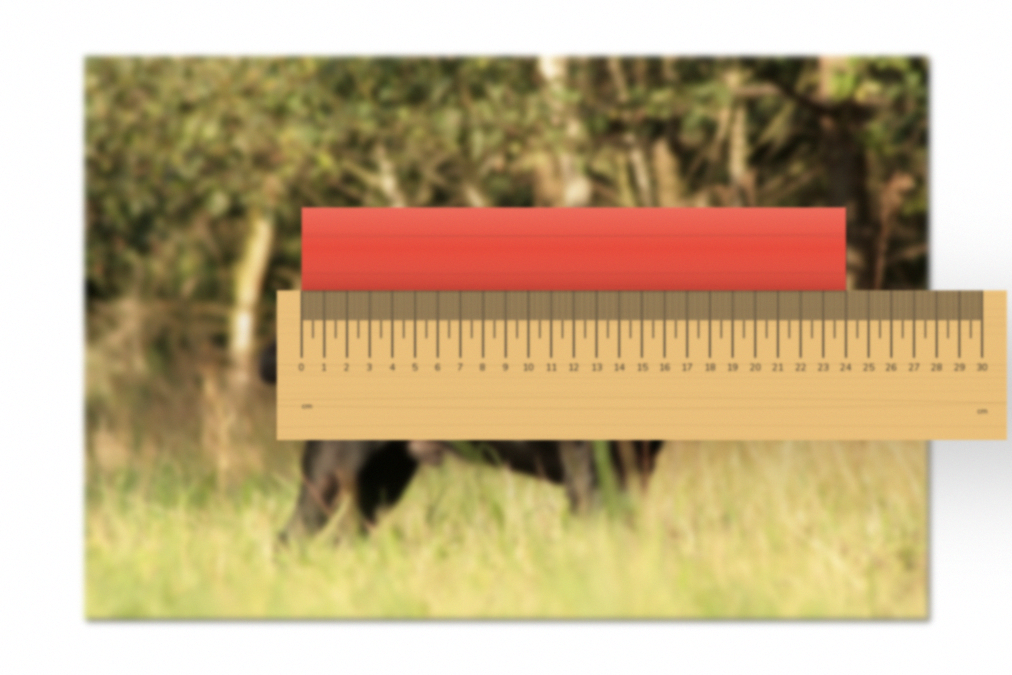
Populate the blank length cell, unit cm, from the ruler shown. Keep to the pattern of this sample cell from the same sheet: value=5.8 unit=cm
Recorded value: value=24 unit=cm
